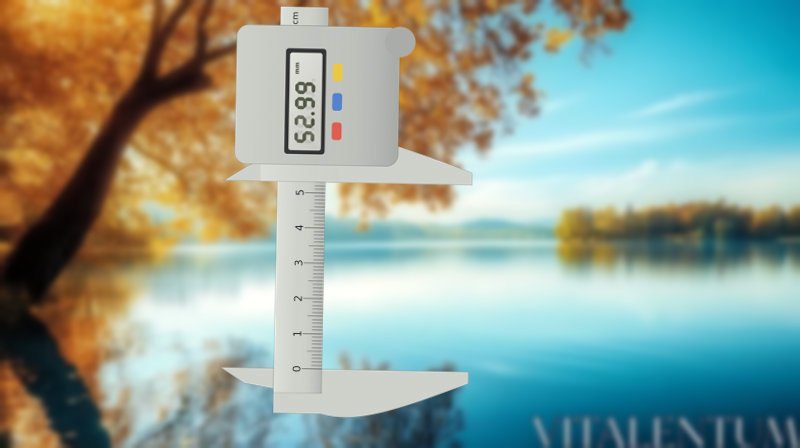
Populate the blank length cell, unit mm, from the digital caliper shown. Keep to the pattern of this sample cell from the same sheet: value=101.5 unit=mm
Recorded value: value=52.99 unit=mm
